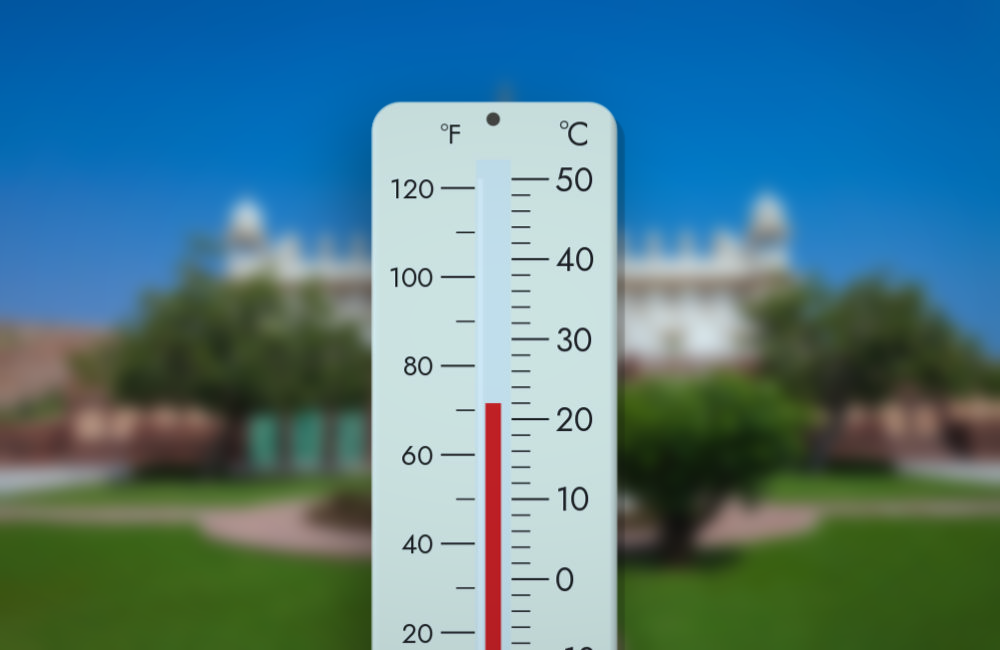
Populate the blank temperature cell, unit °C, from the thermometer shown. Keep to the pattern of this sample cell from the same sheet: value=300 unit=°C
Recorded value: value=22 unit=°C
